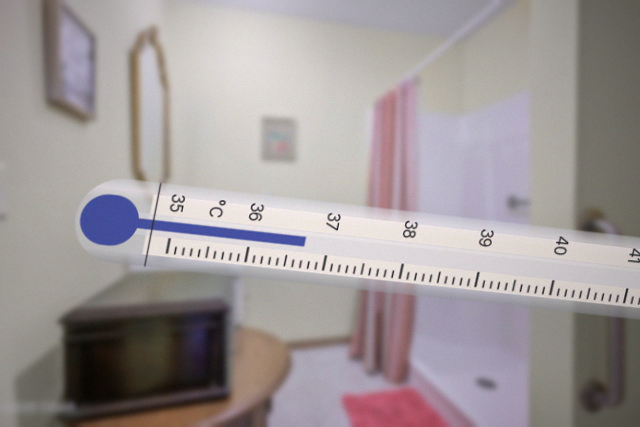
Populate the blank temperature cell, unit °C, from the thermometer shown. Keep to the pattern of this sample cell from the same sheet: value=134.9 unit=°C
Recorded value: value=36.7 unit=°C
